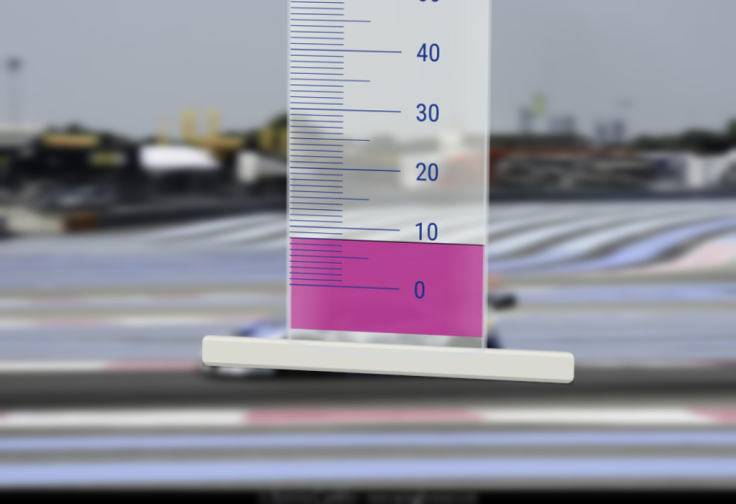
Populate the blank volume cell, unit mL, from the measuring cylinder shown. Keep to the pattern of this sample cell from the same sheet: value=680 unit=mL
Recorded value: value=8 unit=mL
